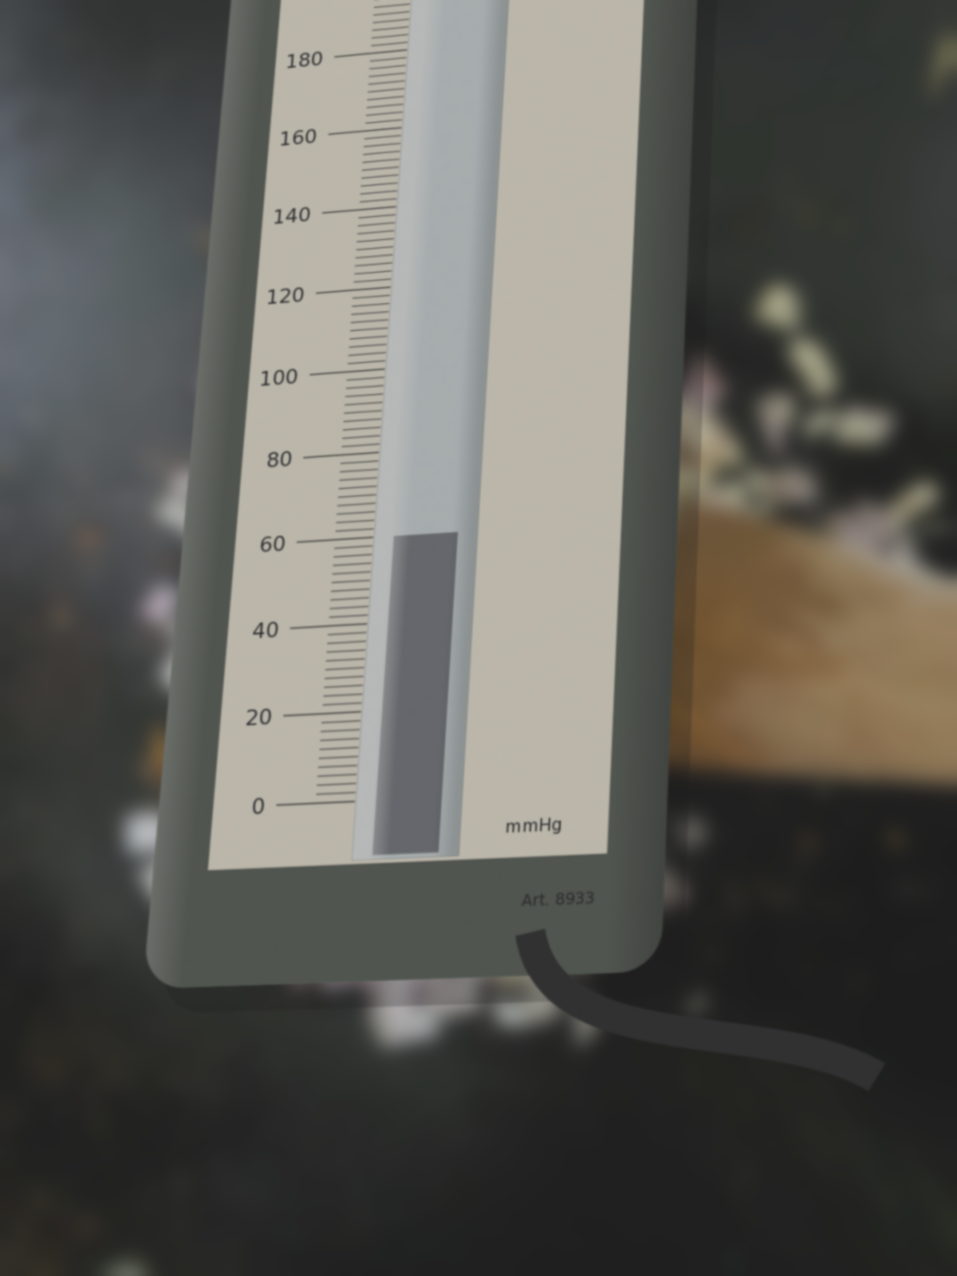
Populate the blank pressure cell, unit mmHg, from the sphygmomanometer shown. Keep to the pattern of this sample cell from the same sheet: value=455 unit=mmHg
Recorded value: value=60 unit=mmHg
